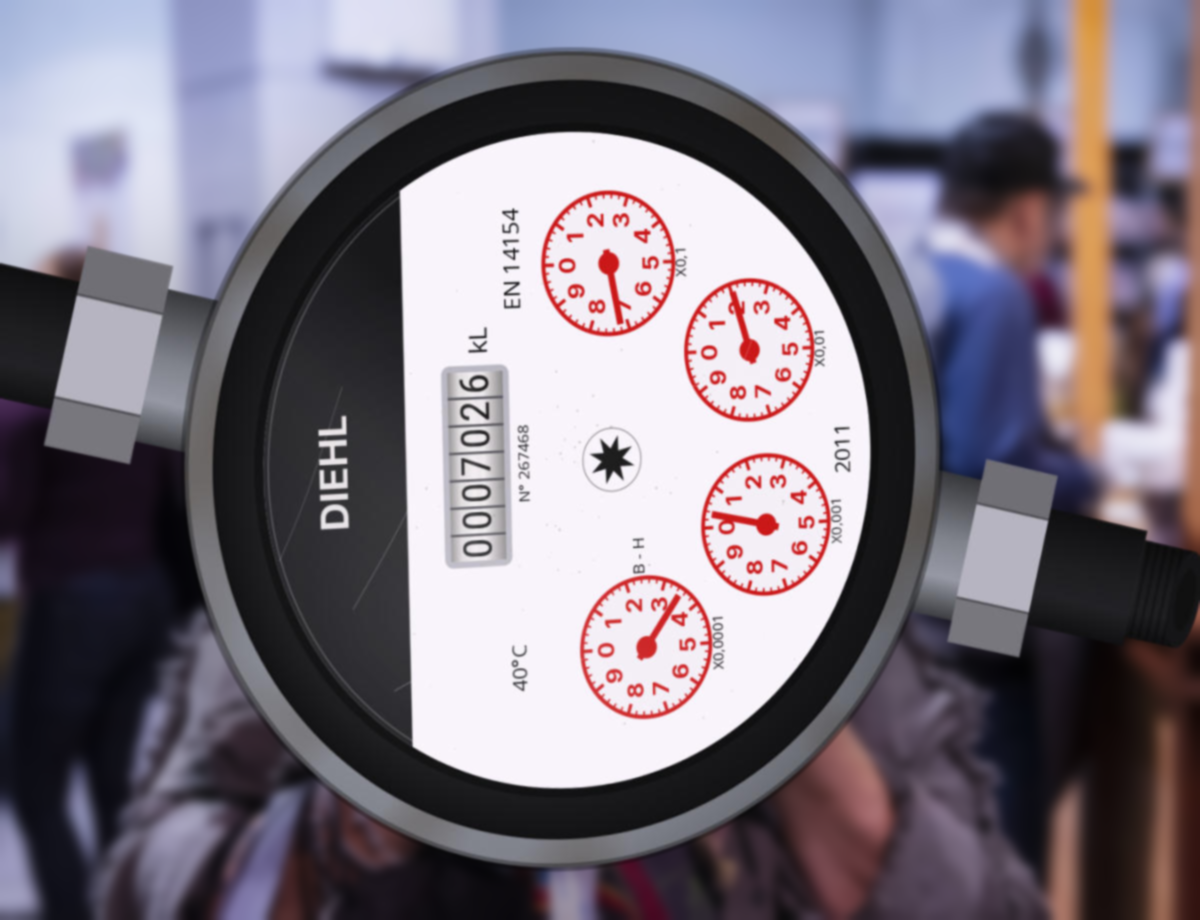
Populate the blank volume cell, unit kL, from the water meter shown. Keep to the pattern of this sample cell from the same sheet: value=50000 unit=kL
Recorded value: value=7026.7203 unit=kL
